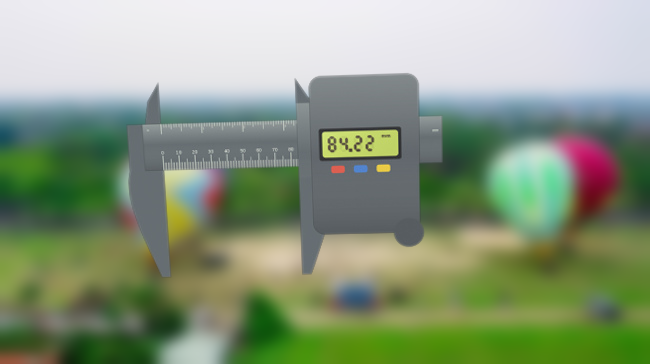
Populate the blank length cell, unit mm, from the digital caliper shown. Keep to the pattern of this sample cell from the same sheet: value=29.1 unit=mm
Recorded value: value=84.22 unit=mm
